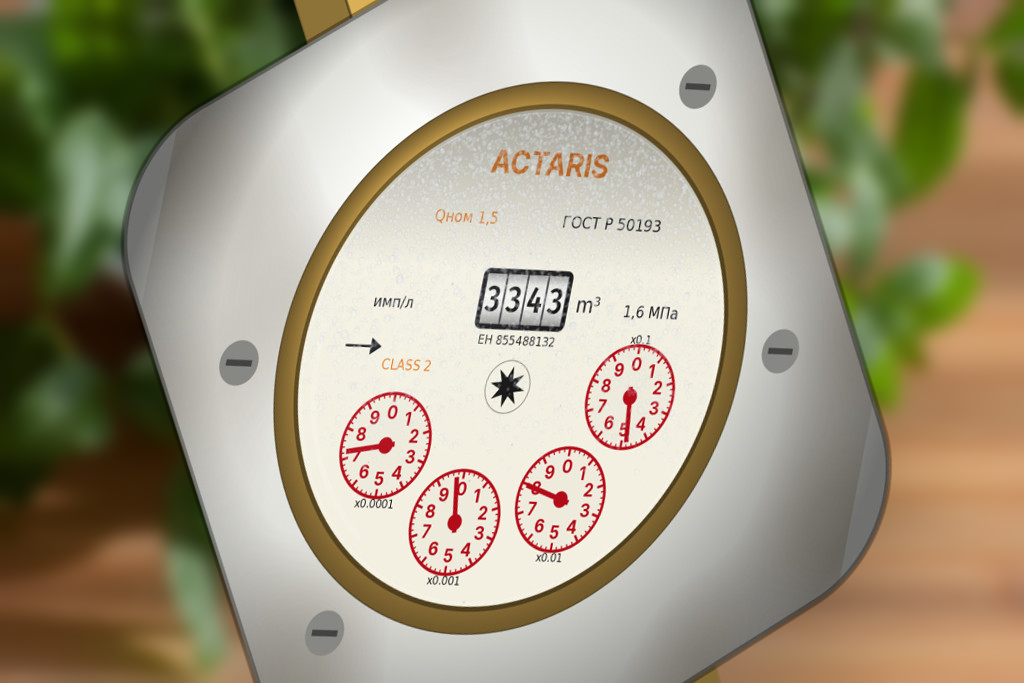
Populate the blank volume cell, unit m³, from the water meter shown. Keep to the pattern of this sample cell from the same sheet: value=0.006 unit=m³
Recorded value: value=3343.4797 unit=m³
